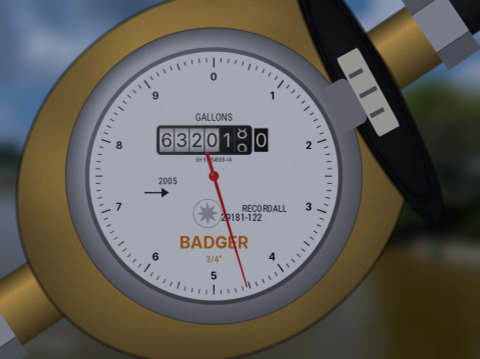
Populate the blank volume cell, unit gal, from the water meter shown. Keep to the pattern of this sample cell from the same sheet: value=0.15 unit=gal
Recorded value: value=6320184.5 unit=gal
